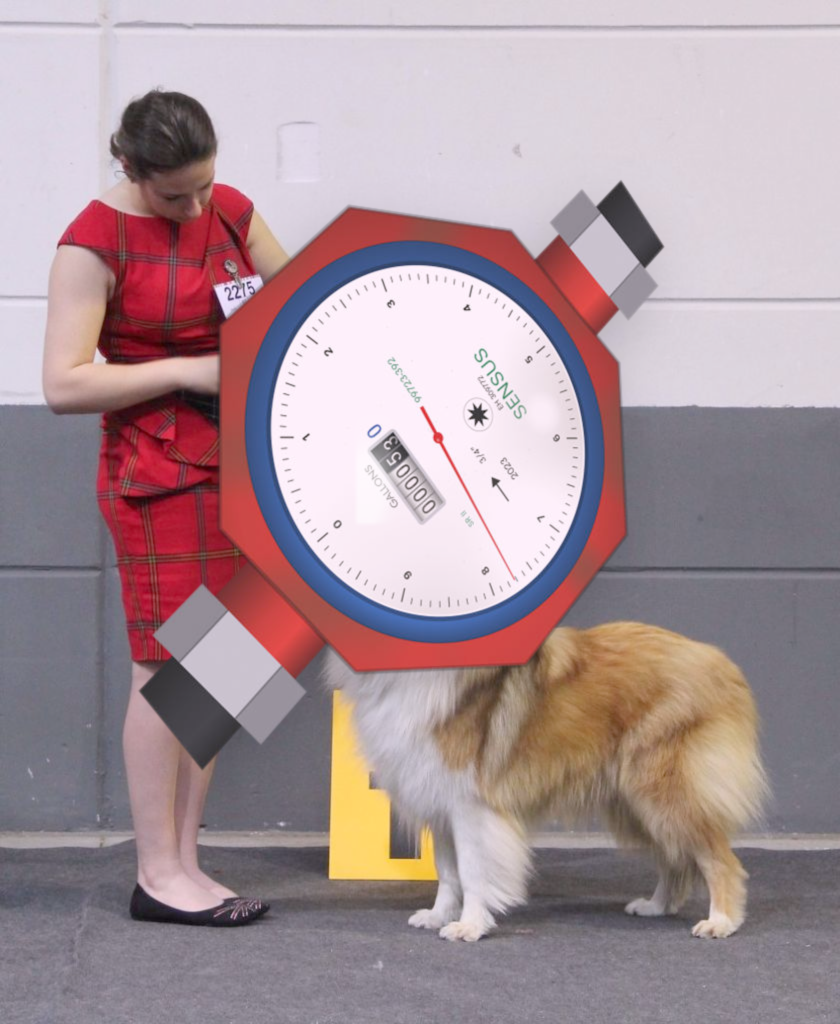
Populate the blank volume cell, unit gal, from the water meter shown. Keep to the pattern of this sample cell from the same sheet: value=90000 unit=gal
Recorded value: value=527.7 unit=gal
